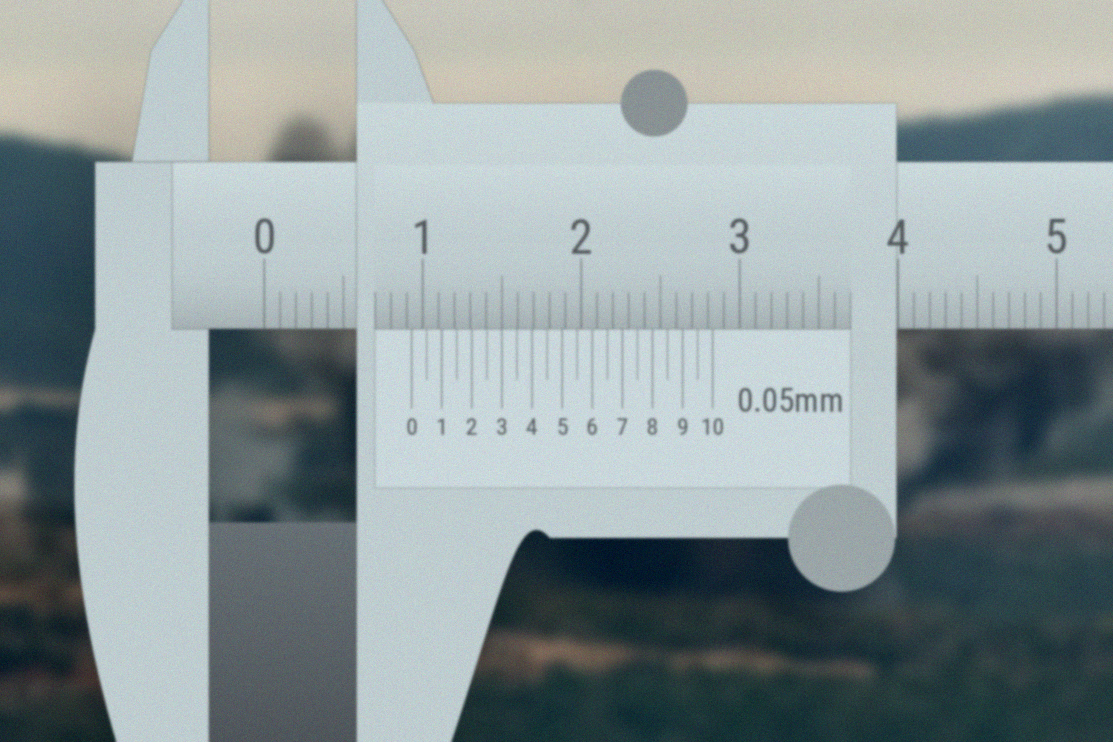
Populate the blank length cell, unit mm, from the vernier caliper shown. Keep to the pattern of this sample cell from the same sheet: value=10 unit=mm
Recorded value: value=9.3 unit=mm
